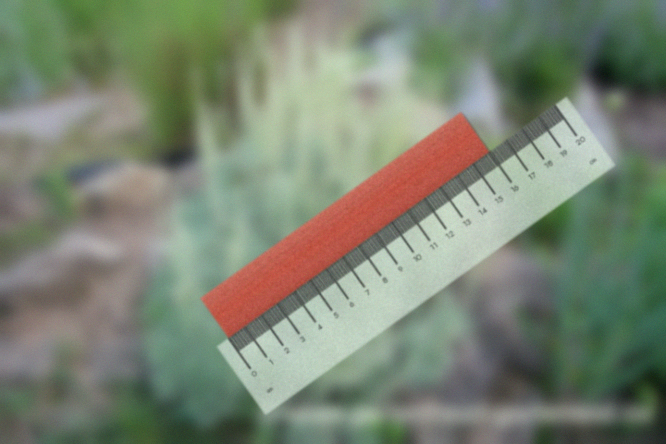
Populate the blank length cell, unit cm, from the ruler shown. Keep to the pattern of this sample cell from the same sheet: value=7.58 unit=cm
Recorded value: value=16 unit=cm
